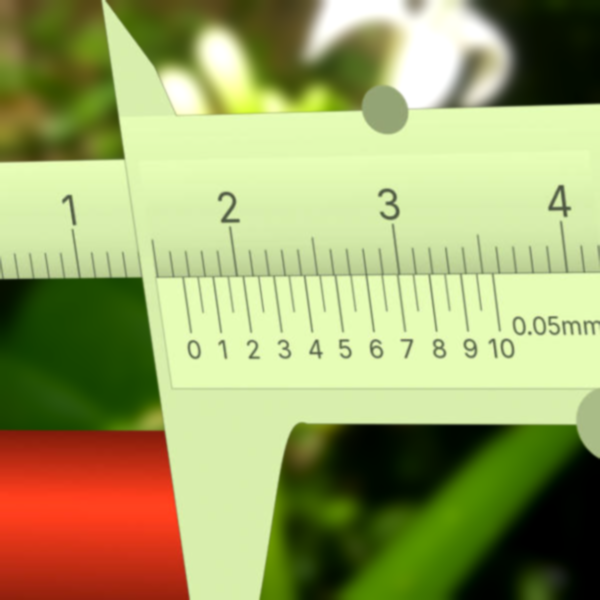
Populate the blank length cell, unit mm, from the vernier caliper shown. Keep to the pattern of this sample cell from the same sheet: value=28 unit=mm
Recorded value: value=16.6 unit=mm
